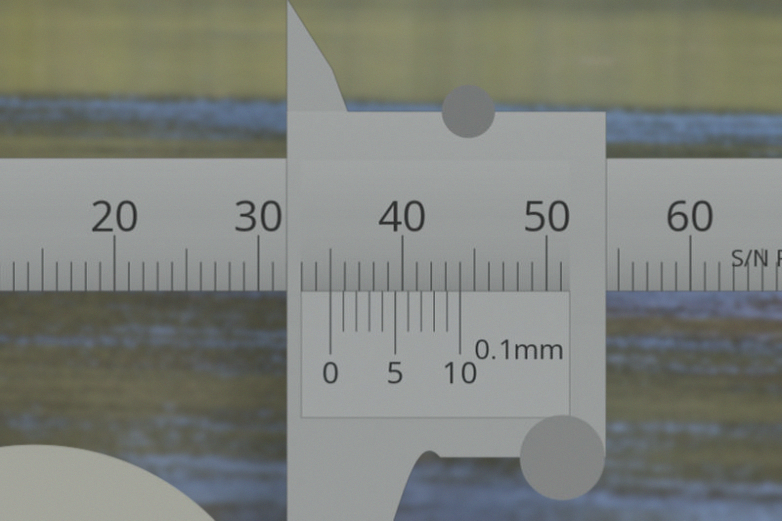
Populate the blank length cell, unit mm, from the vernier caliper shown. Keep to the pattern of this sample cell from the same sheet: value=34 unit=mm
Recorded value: value=35.0 unit=mm
